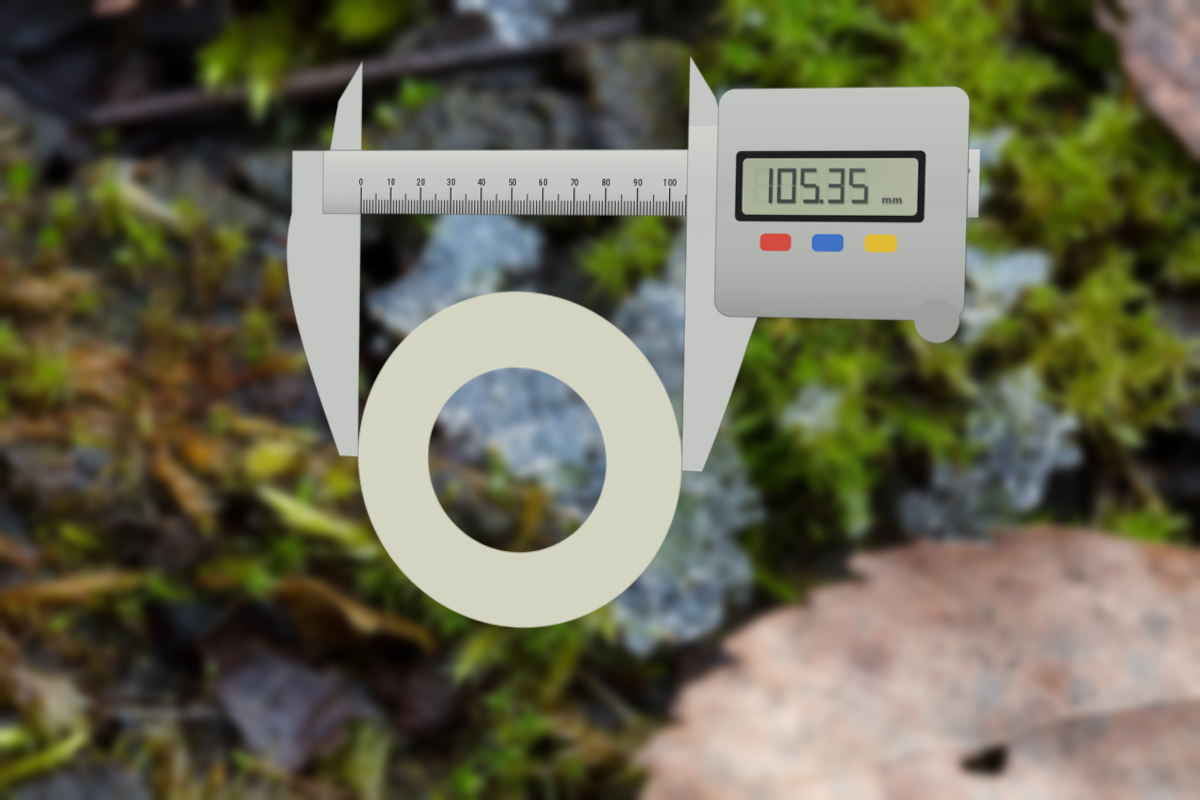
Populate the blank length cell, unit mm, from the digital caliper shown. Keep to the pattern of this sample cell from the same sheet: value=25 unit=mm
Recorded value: value=105.35 unit=mm
